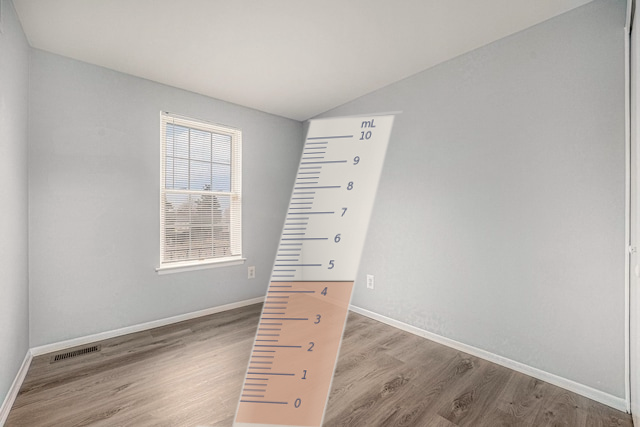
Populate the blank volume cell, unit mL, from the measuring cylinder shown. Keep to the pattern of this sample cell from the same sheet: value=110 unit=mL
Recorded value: value=4.4 unit=mL
